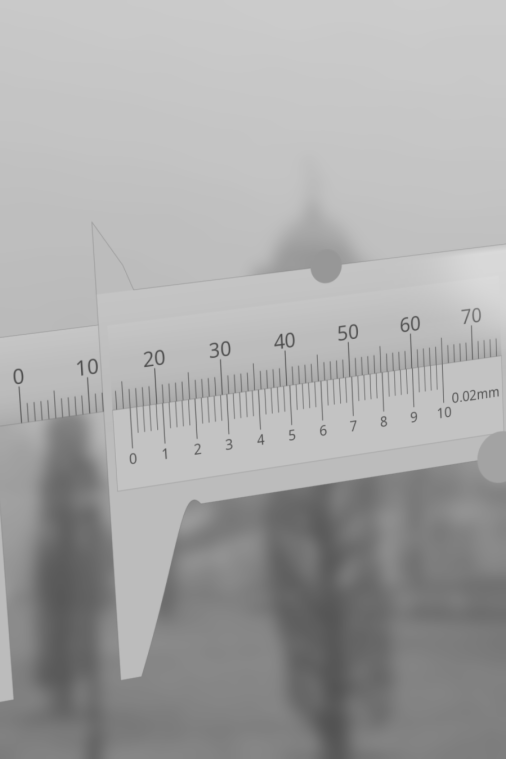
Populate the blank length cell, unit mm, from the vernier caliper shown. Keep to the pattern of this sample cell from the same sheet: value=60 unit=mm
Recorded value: value=16.0 unit=mm
